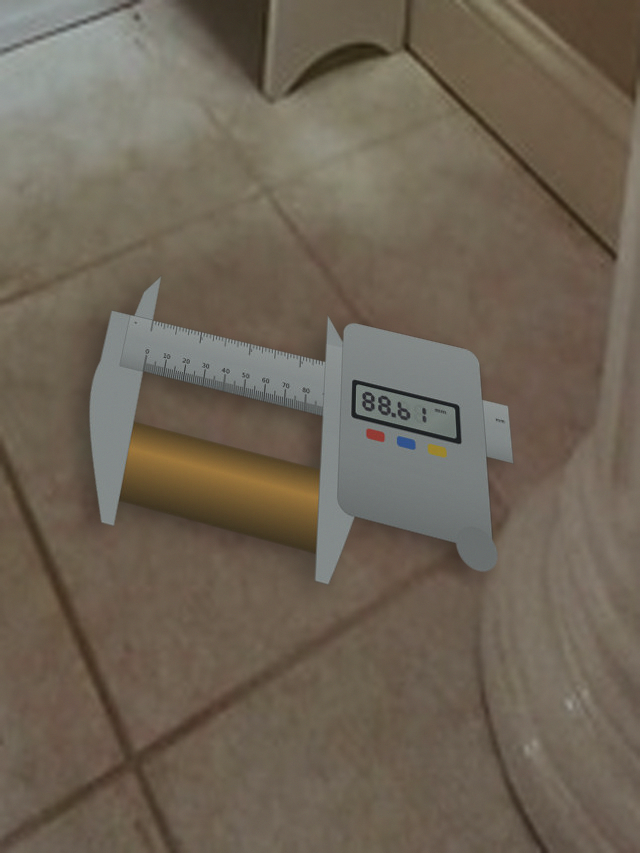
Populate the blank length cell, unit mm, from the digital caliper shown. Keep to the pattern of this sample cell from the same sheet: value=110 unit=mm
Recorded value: value=88.61 unit=mm
